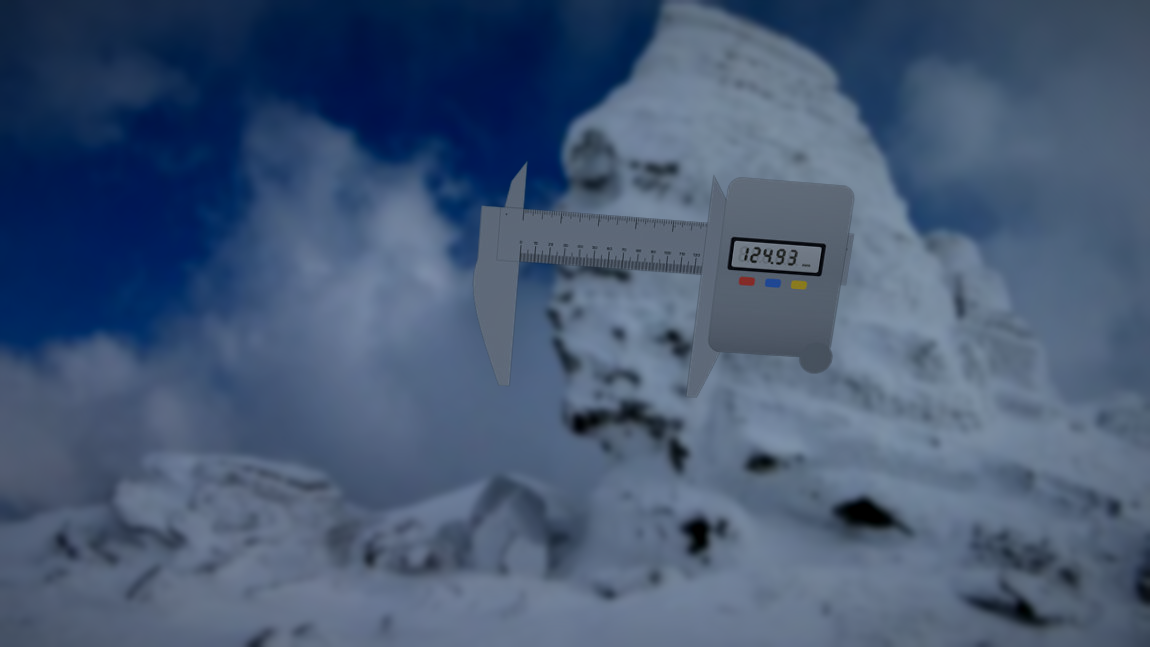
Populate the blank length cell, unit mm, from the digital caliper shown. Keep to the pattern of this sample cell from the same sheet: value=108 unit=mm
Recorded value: value=124.93 unit=mm
